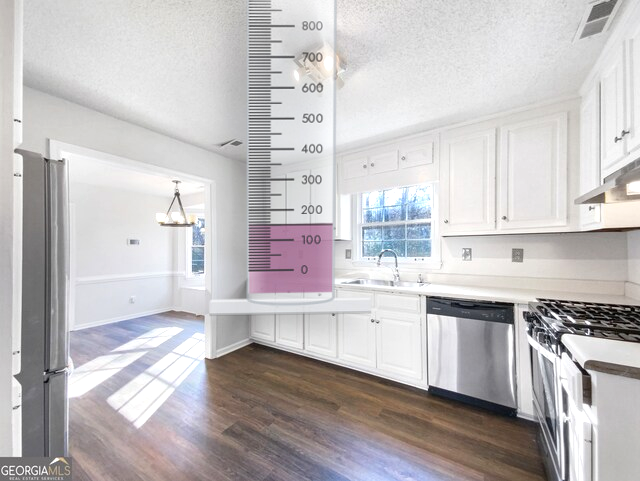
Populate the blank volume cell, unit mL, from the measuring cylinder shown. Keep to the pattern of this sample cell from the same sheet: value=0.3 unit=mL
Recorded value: value=150 unit=mL
